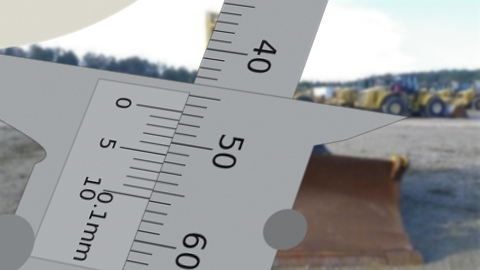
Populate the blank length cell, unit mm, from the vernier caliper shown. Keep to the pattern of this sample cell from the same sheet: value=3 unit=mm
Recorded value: value=46.8 unit=mm
